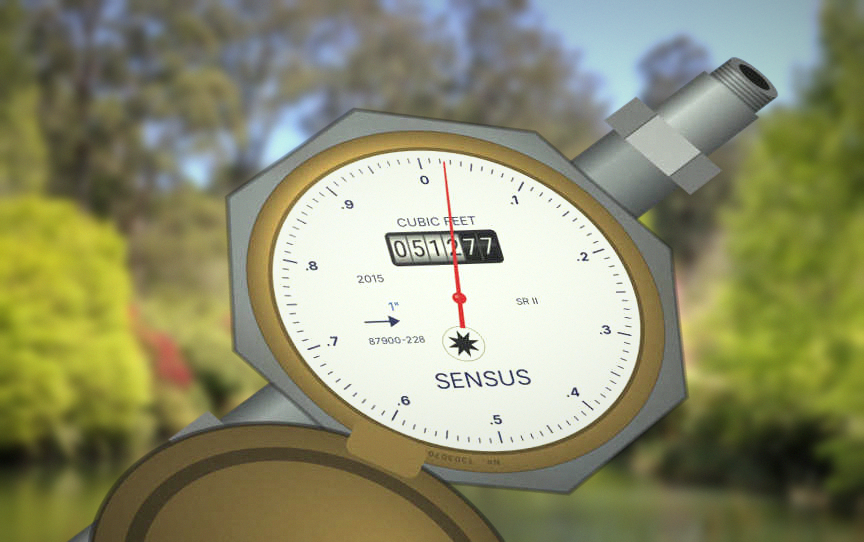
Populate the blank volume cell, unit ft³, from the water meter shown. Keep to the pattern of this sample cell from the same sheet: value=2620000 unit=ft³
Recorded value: value=51277.02 unit=ft³
